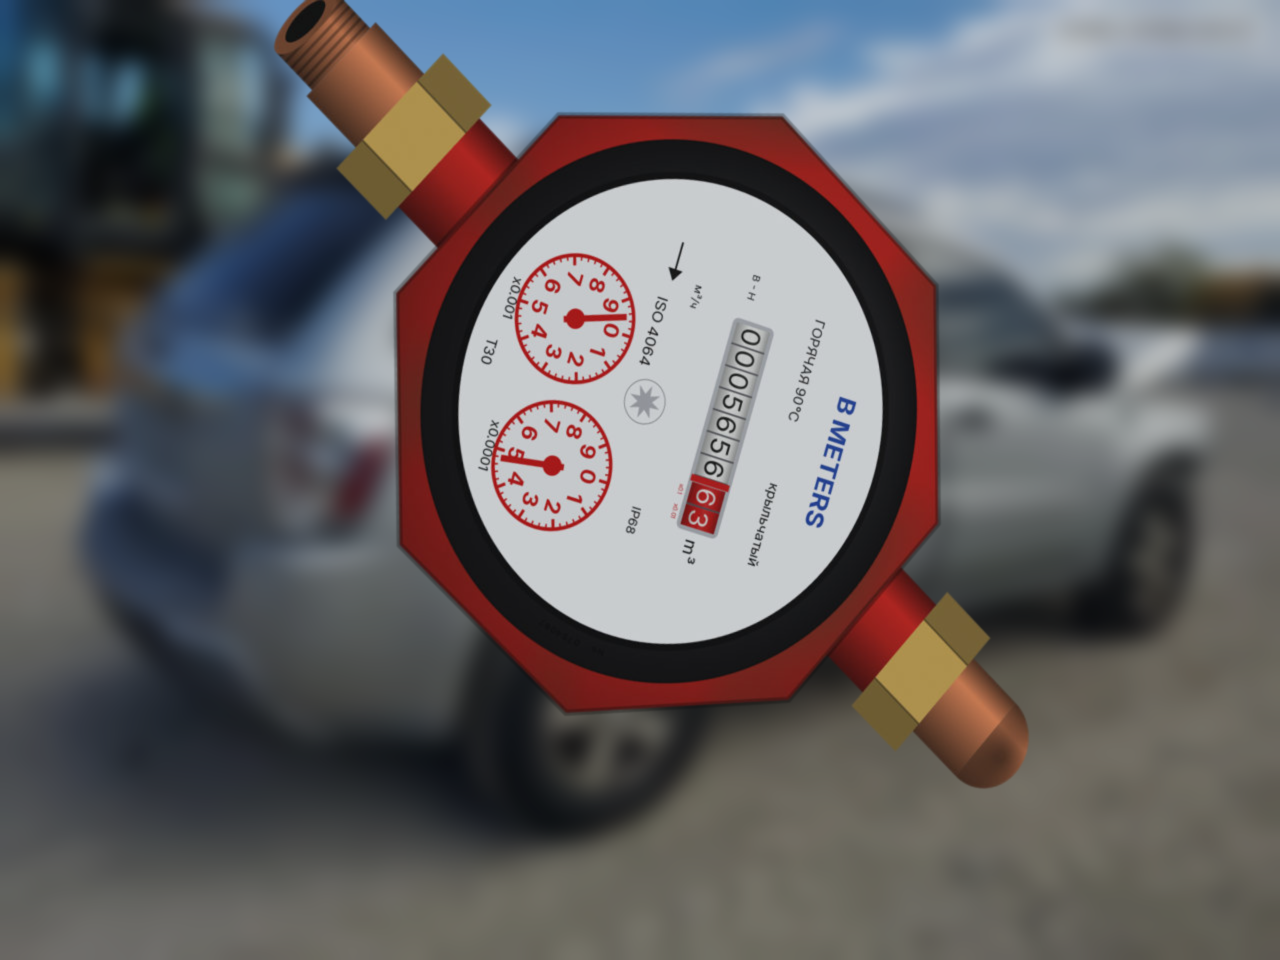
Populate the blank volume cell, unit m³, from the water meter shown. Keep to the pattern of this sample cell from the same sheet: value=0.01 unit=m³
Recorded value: value=5656.6294 unit=m³
